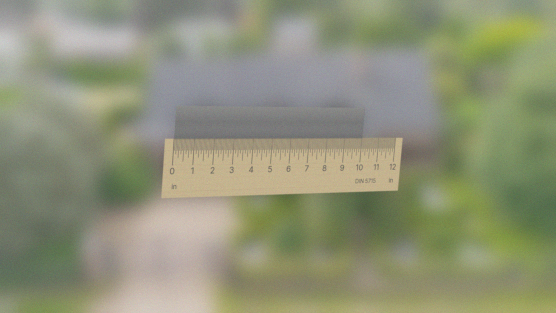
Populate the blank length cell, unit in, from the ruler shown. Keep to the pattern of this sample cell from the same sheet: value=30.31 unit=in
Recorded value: value=10 unit=in
